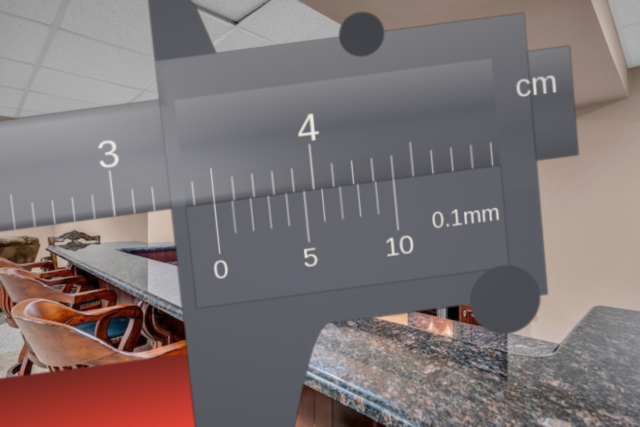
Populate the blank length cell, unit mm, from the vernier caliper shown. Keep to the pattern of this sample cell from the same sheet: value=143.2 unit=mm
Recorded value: value=35.0 unit=mm
